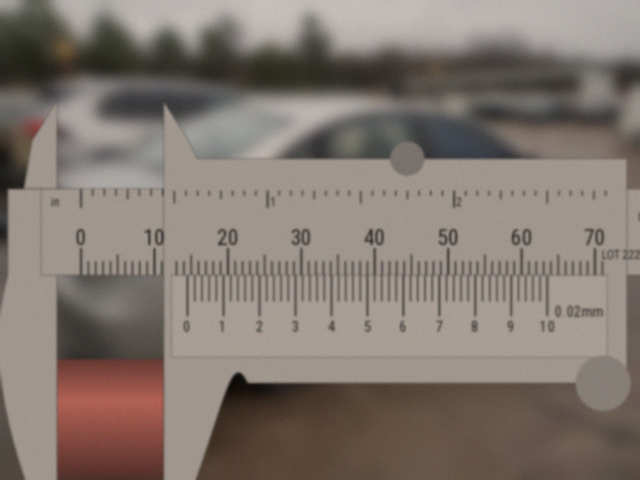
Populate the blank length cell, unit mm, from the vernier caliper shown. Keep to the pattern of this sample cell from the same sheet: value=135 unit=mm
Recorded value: value=14.5 unit=mm
